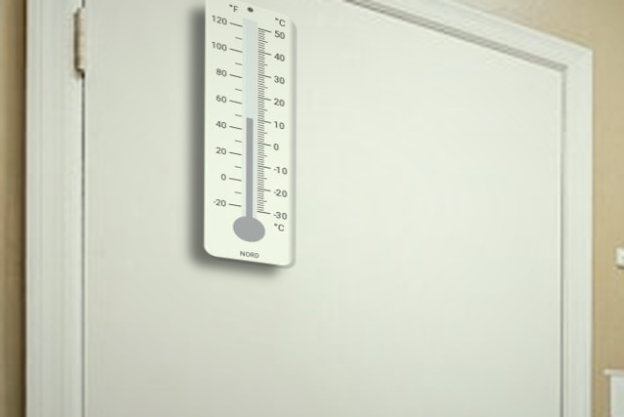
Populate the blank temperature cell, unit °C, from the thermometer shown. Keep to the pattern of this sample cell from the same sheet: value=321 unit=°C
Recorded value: value=10 unit=°C
